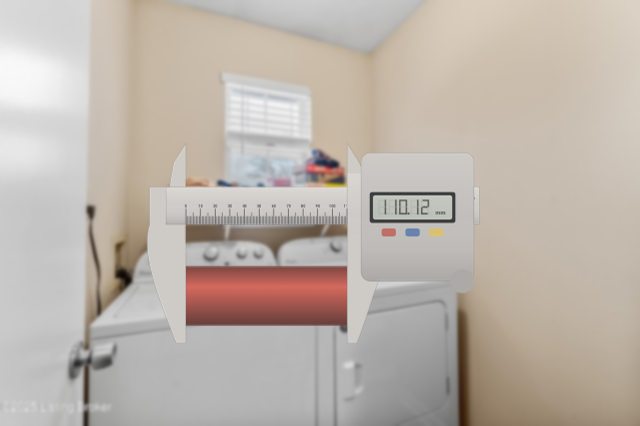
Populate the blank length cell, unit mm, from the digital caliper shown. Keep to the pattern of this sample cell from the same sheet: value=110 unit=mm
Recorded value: value=110.12 unit=mm
